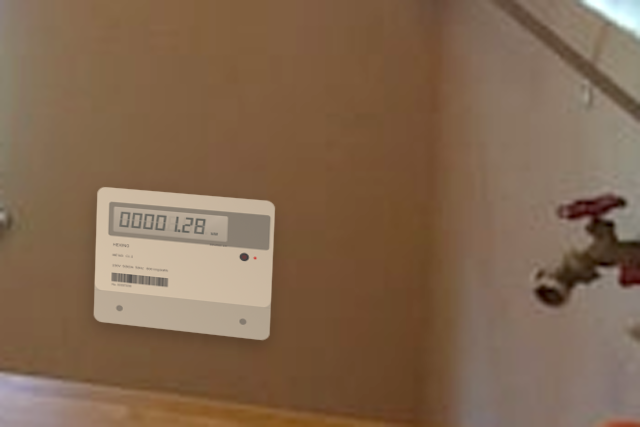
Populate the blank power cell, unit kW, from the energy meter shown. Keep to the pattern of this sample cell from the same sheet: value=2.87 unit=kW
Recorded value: value=1.28 unit=kW
